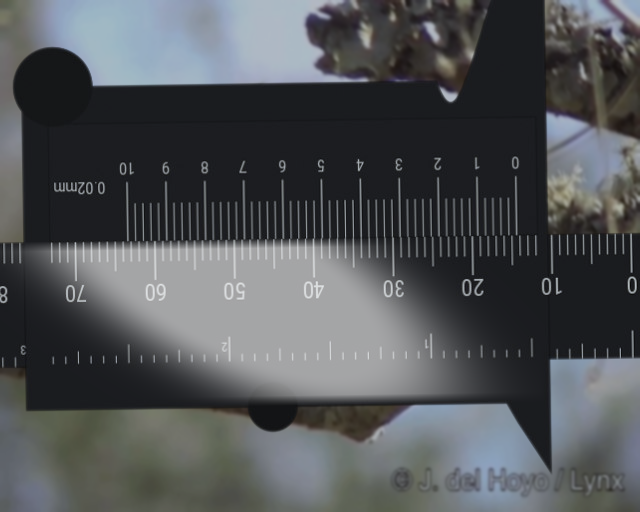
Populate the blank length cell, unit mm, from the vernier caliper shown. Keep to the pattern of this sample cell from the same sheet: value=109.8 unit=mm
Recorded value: value=14.4 unit=mm
